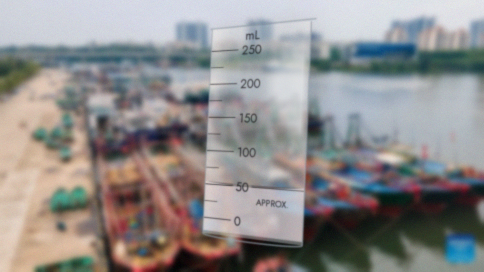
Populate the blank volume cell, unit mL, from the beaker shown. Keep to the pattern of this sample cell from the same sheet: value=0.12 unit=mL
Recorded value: value=50 unit=mL
